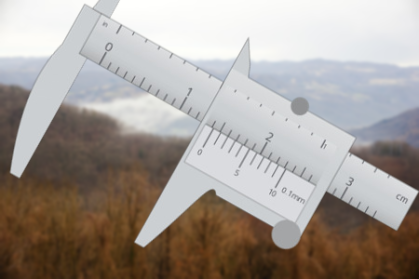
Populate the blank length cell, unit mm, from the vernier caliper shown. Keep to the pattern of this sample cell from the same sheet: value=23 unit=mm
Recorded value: value=14.2 unit=mm
